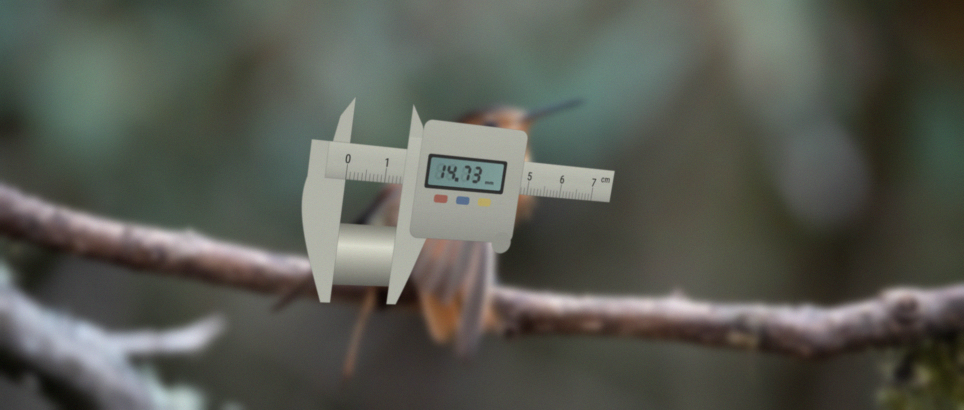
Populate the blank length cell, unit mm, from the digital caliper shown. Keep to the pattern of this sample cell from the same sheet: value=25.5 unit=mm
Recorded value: value=14.73 unit=mm
